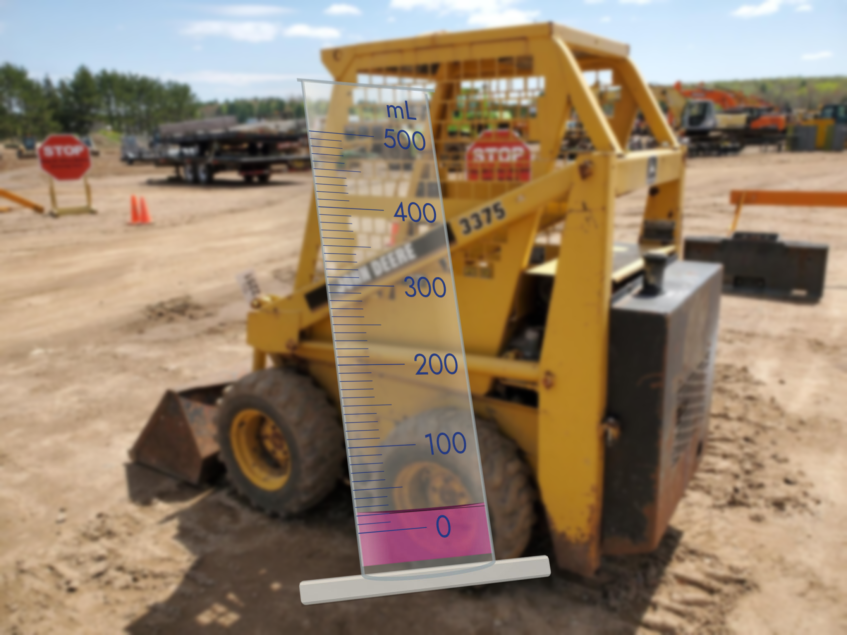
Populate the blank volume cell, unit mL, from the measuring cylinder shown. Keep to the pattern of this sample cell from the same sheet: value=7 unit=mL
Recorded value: value=20 unit=mL
